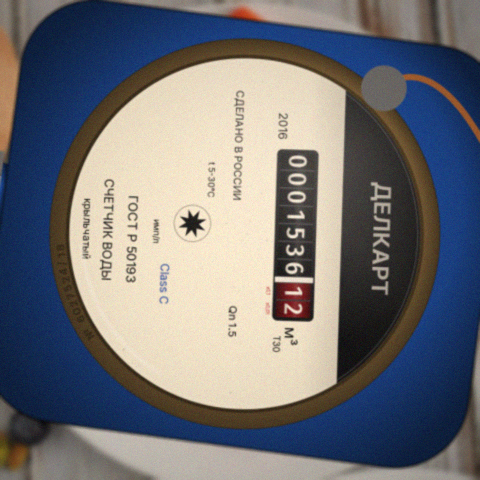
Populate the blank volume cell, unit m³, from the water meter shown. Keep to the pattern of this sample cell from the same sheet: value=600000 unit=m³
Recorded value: value=1536.12 unit=m³
